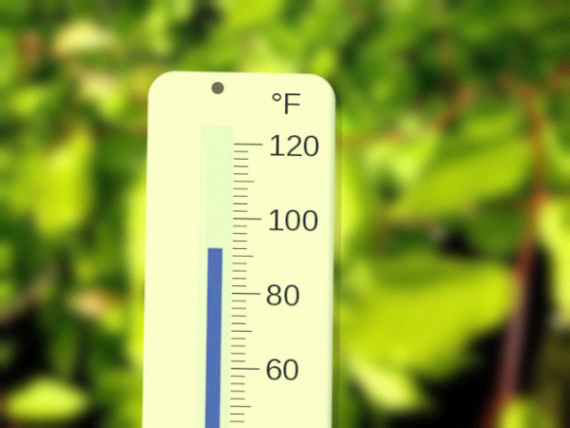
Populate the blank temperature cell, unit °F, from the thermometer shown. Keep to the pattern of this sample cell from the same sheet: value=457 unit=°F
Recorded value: value=92 unit=°F
